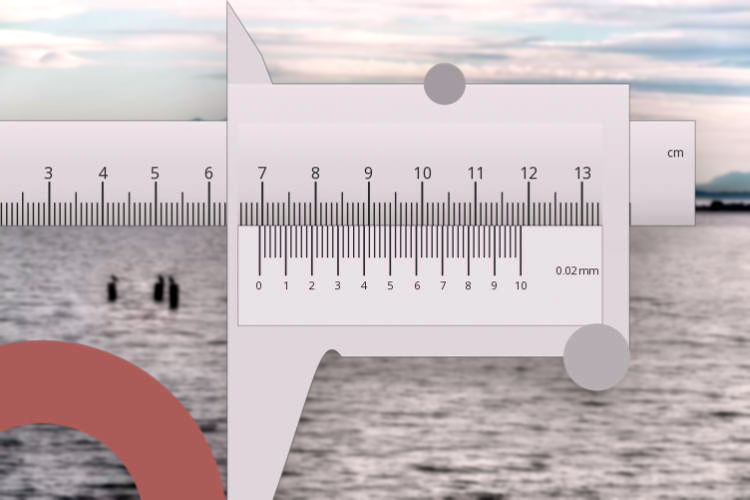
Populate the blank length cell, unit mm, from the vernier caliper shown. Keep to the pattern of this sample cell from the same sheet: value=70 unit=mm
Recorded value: value=69.5 unit=mm
